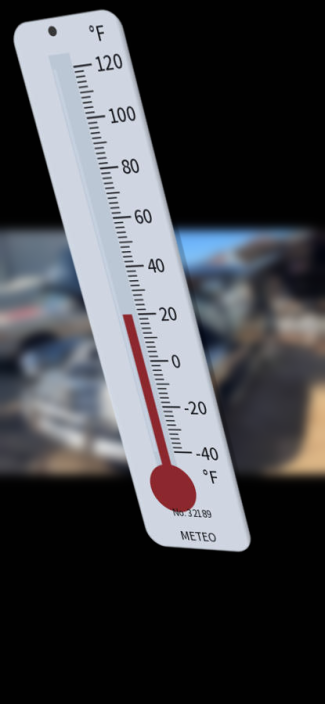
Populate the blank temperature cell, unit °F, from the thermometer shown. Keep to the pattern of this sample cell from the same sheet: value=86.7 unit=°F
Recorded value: value=20 unit=°F
